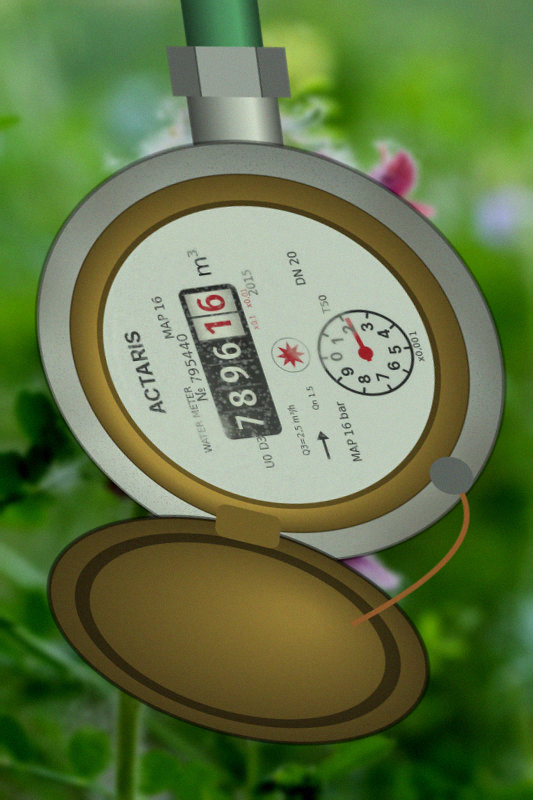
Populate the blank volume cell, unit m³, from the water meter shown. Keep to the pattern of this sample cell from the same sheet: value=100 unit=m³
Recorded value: value=7896.162 unit=m³
